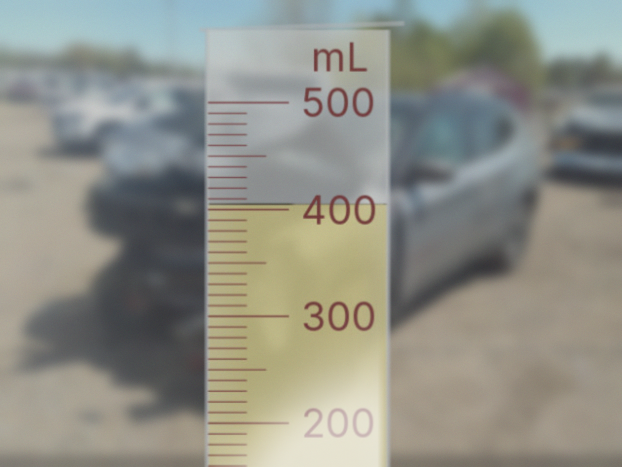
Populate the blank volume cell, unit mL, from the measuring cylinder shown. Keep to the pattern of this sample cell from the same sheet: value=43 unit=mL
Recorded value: value=405 unit=mL
